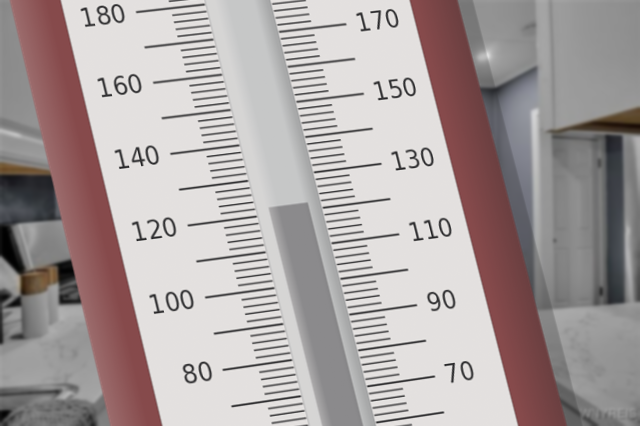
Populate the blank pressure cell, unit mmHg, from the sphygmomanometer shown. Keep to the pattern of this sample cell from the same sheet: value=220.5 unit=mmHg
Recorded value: value=122 unit=mmHg
